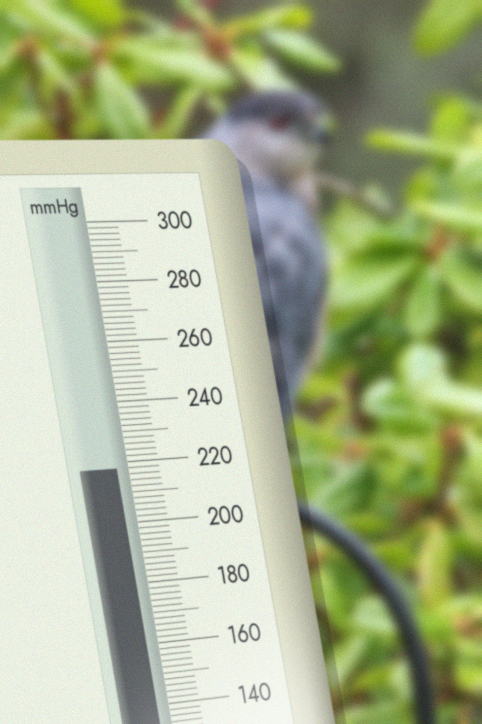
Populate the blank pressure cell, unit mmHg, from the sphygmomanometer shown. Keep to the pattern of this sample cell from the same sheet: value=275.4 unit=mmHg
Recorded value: value=218 unit=mmHg
